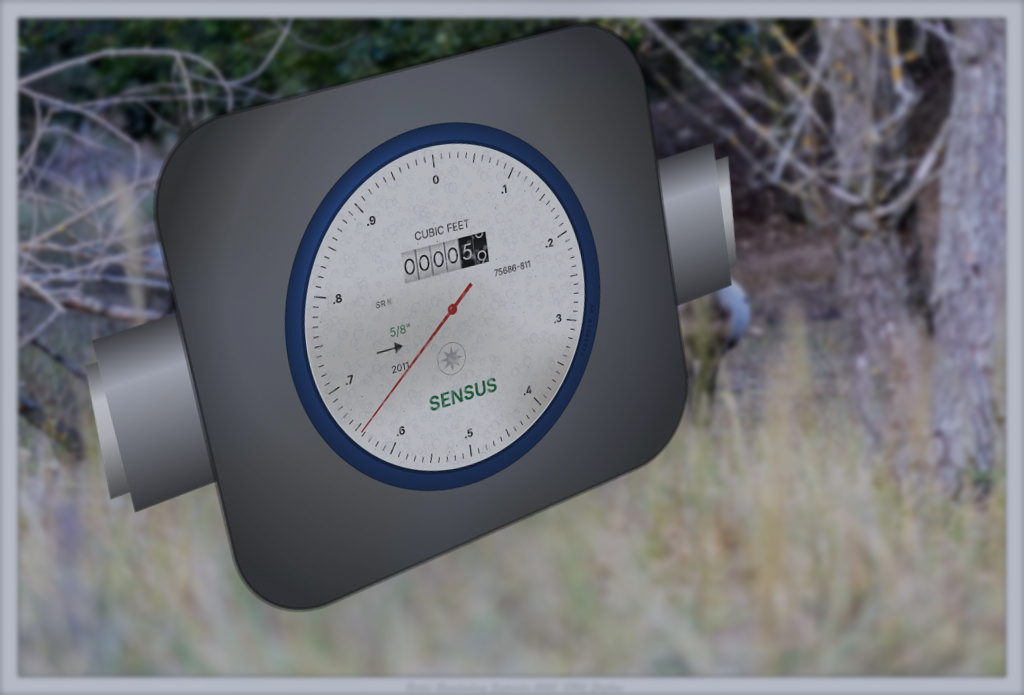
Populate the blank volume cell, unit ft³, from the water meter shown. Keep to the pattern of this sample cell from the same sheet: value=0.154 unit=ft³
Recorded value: value=58.64 unit=ft³
